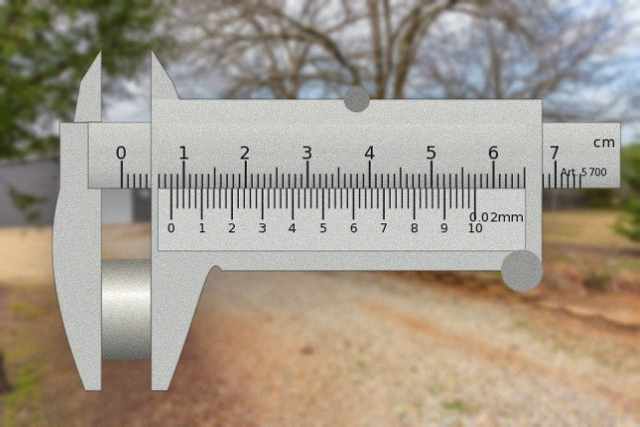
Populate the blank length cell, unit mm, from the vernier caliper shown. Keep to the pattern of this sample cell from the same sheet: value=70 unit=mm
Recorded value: value=8.0 unit=mm
